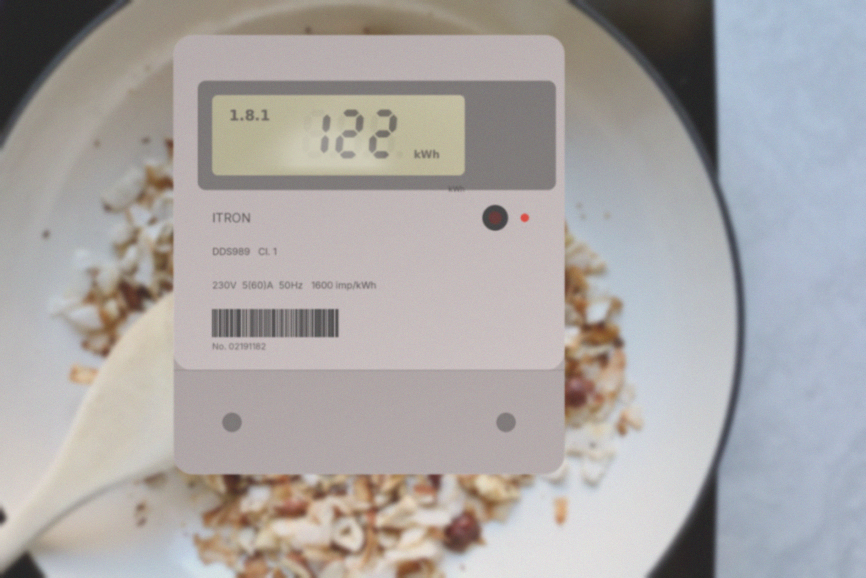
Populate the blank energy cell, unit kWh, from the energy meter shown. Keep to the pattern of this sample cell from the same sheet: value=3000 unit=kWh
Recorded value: value=122 unit=kWh
